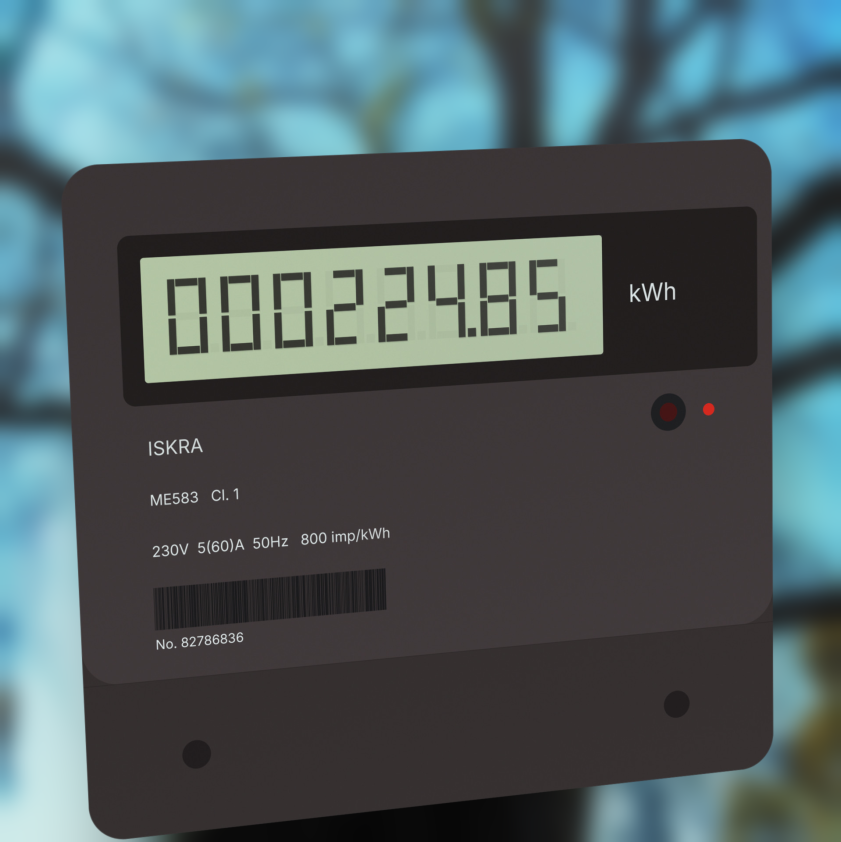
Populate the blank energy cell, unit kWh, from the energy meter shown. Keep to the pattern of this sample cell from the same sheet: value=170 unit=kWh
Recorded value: value=224.85 unit=kWh
